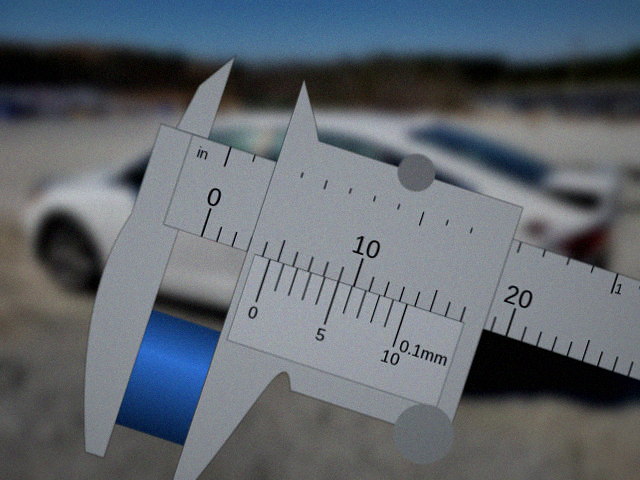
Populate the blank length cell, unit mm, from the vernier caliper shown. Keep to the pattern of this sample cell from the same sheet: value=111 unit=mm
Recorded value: value=4.5 unit=mm
